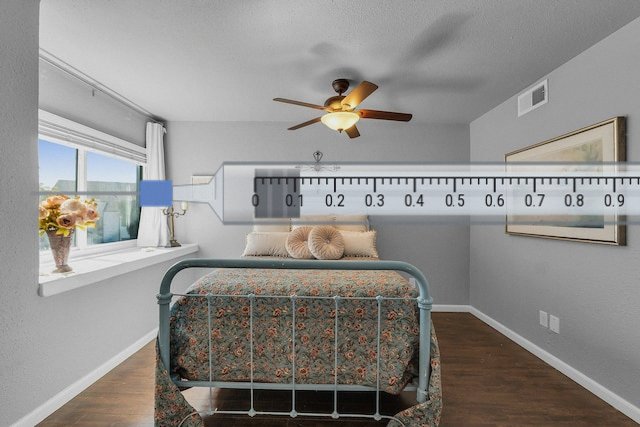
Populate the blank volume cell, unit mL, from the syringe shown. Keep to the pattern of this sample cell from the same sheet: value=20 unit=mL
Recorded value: value=0 unit=mL
